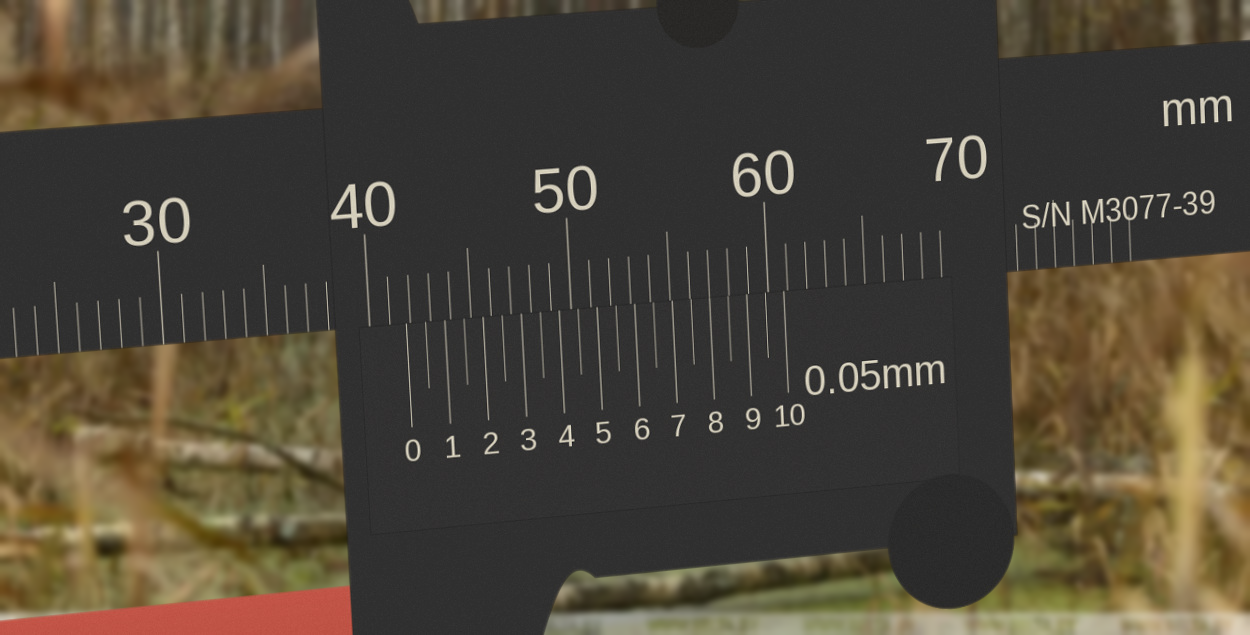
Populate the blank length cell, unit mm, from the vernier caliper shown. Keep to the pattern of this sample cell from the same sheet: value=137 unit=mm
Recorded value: value=41.8 unit=mm
